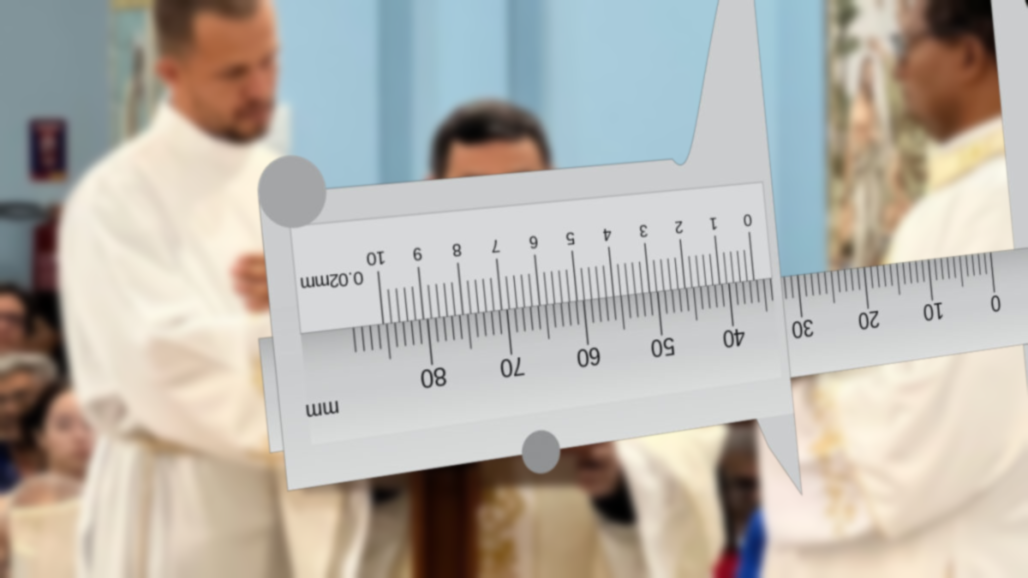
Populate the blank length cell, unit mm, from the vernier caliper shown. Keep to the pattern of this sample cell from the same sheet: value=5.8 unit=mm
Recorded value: value=36.4 unit=mm
